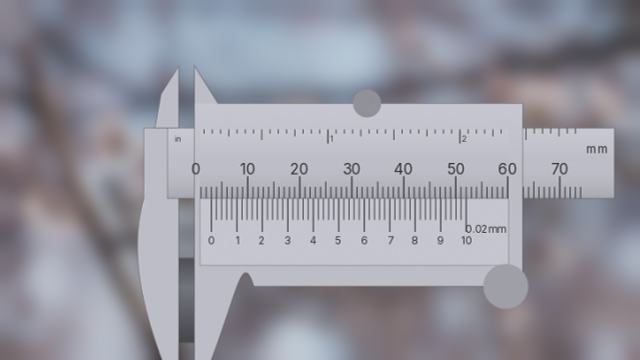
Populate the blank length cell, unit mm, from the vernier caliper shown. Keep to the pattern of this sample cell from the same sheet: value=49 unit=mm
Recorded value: value=3.0 unit=mm
